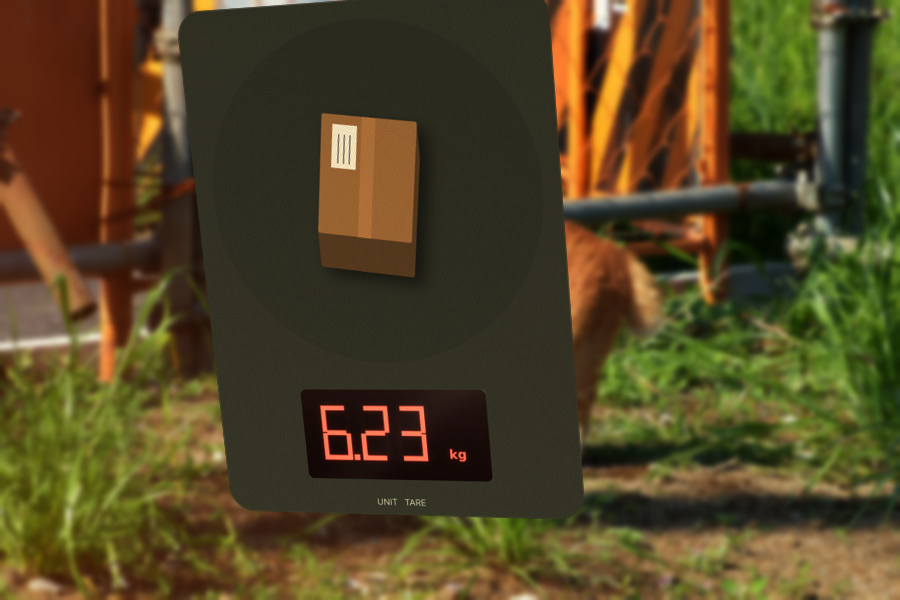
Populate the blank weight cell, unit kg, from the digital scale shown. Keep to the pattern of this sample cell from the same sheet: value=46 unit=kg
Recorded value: value=6.23 unit=kg
